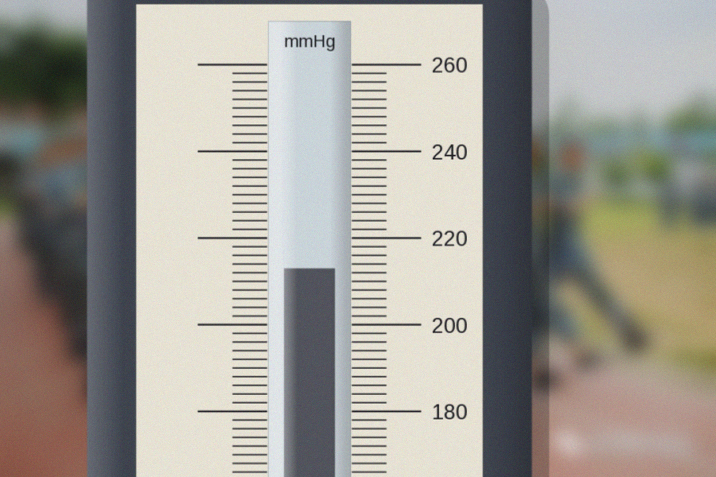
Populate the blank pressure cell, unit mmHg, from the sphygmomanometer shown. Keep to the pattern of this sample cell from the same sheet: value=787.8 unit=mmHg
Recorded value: value=213 unit=mmHg
